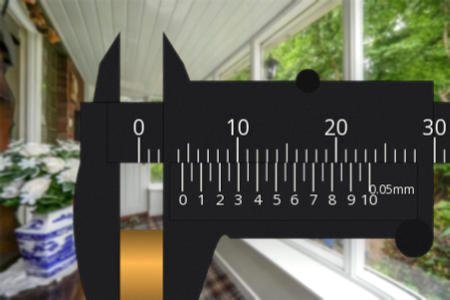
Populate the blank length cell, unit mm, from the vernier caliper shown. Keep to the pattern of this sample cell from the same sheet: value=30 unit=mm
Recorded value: value=4.4 unit=mm
